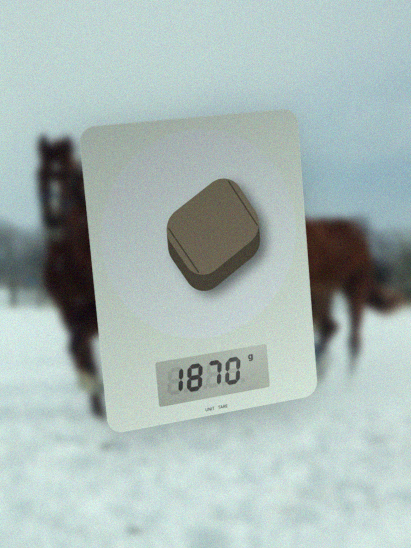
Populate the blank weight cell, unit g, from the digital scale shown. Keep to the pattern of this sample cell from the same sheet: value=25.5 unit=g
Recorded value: value=1870 unit=g
